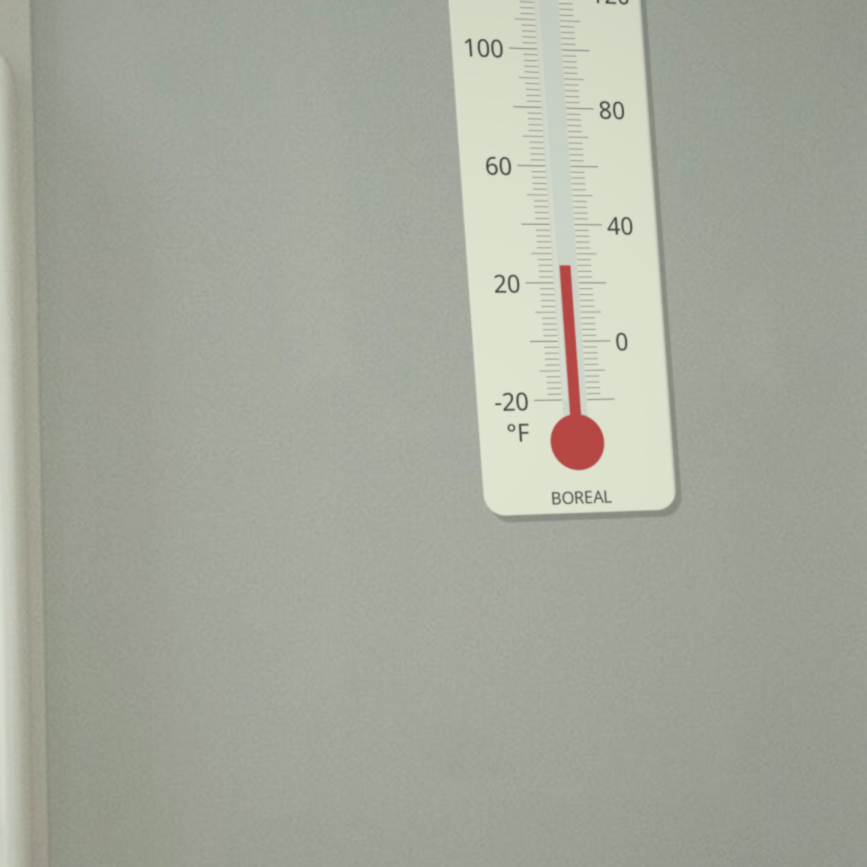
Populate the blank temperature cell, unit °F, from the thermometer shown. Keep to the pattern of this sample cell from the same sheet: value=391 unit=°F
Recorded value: value=26 unit=°F
